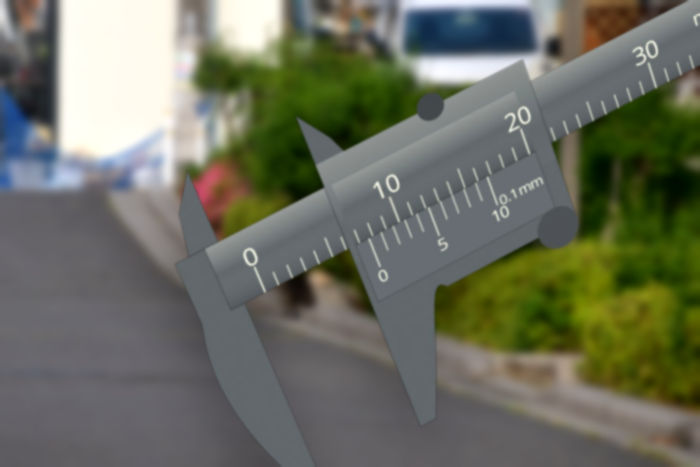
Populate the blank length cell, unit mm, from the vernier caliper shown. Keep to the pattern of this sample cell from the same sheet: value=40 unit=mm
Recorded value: value=7.7 unit=mm
